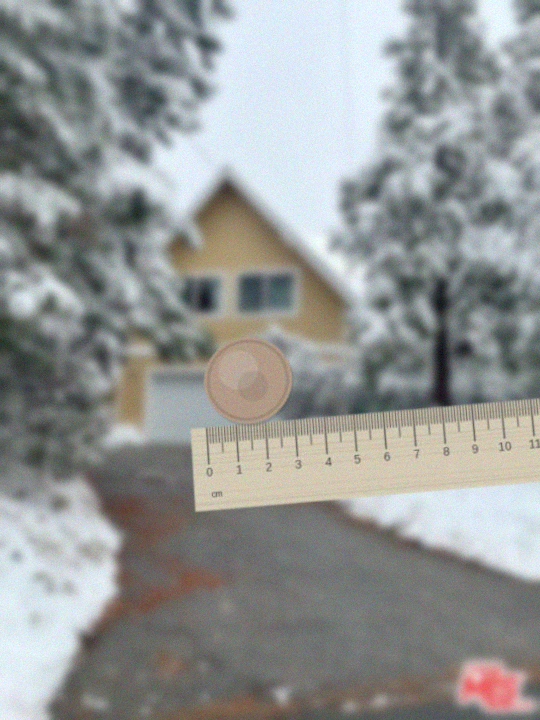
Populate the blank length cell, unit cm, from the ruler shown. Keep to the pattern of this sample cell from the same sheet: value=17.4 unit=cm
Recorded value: value=3 unit=cm
